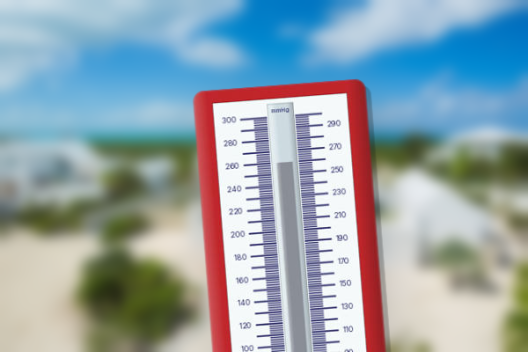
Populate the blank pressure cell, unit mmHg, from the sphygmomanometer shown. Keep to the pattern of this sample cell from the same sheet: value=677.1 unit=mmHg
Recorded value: value=260 unit=mmHg
